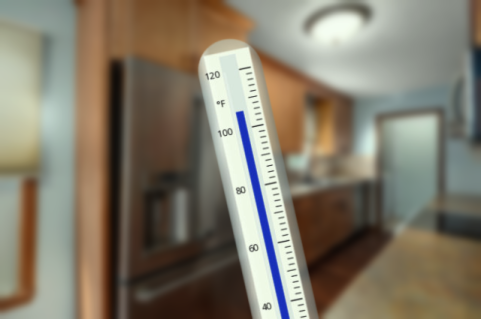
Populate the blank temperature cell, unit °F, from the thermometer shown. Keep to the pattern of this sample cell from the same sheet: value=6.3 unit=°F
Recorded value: value=106 unit=°F
